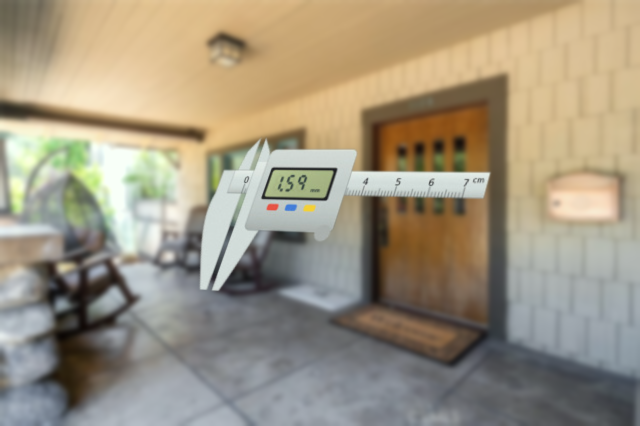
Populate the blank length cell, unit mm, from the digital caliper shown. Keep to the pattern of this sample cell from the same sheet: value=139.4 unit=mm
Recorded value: value=1.59 unit=mm
